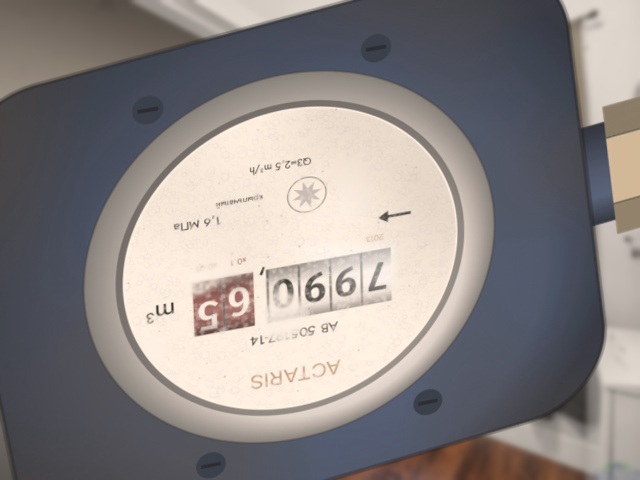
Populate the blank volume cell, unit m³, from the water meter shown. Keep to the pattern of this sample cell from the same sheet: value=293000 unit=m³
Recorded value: value=7990.65 unit=m³
